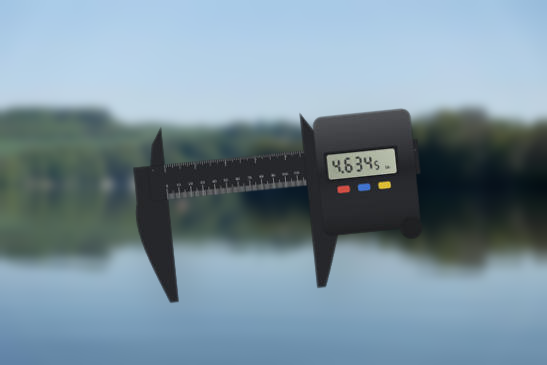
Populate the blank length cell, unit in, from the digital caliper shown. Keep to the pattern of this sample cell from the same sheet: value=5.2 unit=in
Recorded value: value=4.6345 unit=in
